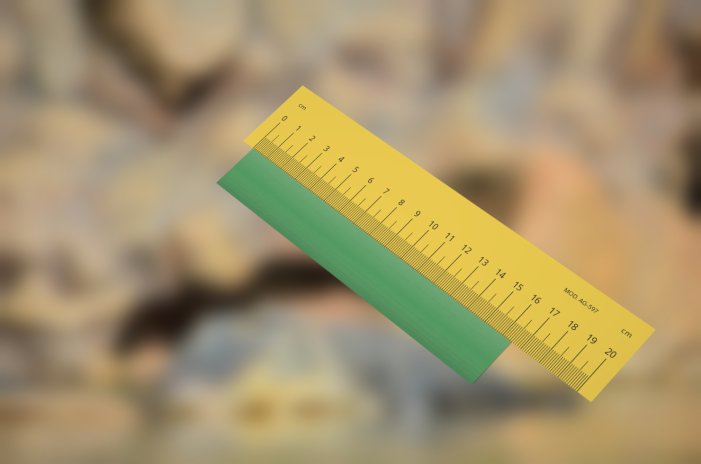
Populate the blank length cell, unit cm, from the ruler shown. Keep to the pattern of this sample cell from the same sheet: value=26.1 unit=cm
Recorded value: value=16.5 unit=cm
